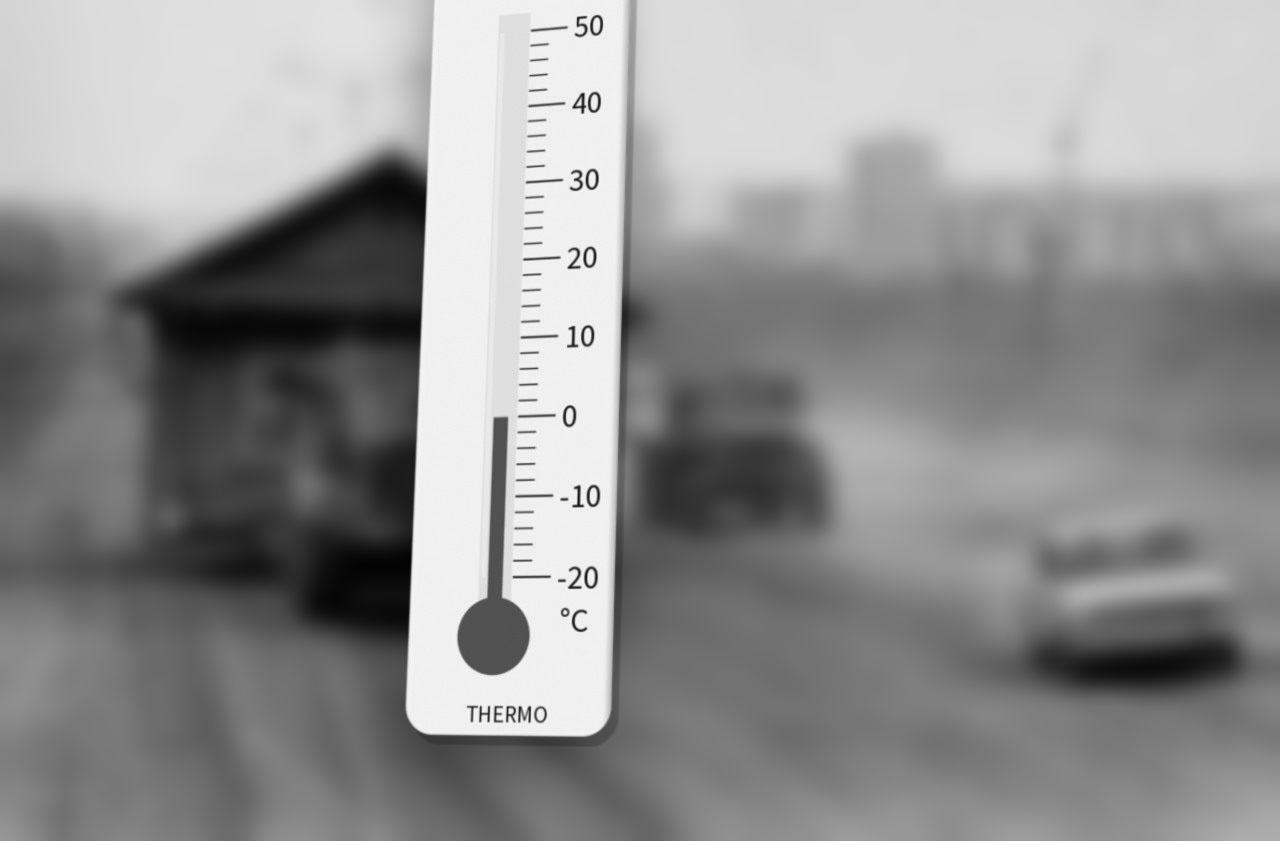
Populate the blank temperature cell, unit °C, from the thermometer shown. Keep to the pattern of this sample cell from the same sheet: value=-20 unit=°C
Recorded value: value=0 unit=°C
